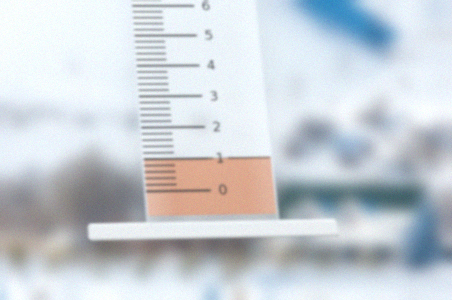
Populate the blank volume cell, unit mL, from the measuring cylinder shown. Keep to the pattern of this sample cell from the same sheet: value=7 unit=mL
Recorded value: value=1 unit=mL
